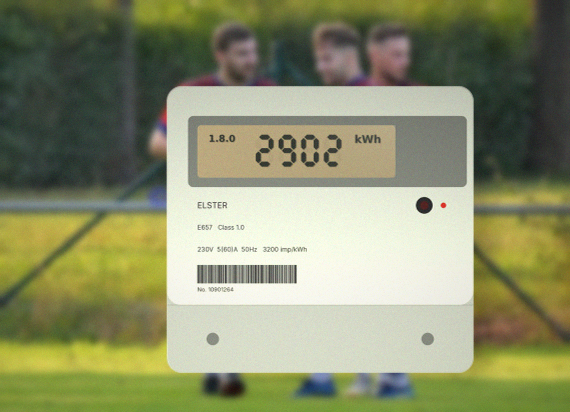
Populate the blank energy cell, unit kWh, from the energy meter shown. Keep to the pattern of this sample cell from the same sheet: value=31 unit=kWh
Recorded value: value=2902 unit=kWh
